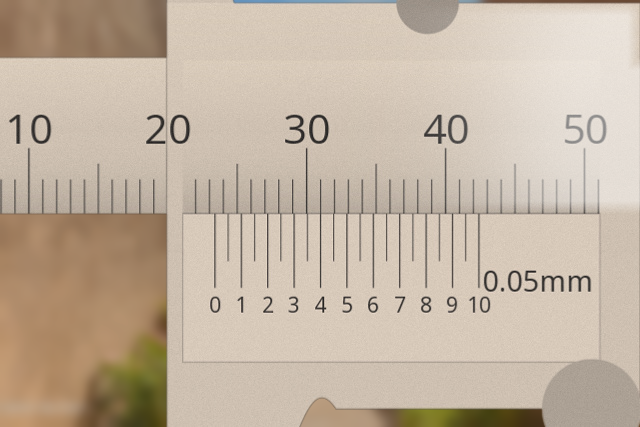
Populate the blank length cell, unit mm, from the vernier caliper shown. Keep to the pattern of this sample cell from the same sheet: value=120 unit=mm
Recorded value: value=23.4 unit=mm
